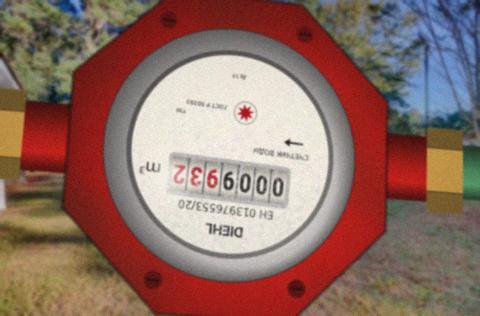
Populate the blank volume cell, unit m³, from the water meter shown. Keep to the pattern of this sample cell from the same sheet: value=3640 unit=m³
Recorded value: value=9.932 unit=m³
